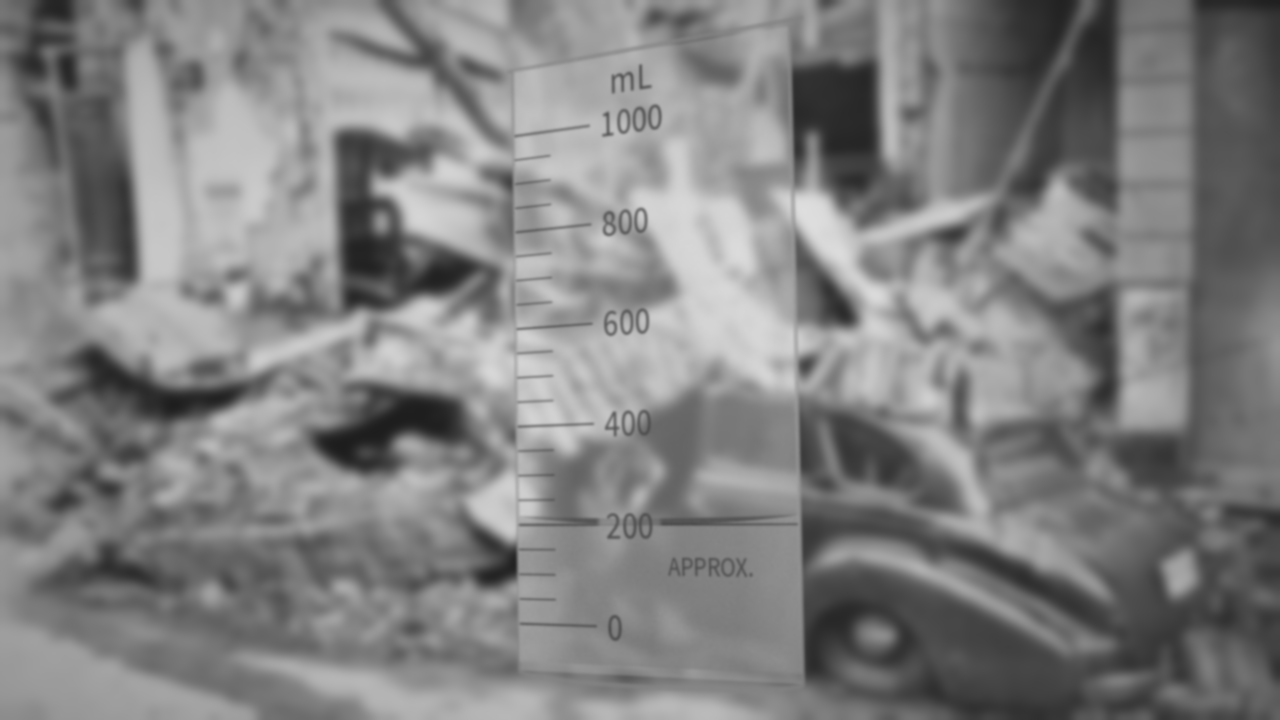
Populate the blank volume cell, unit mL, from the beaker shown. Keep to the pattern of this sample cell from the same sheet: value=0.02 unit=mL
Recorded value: value=200 unit=mL
